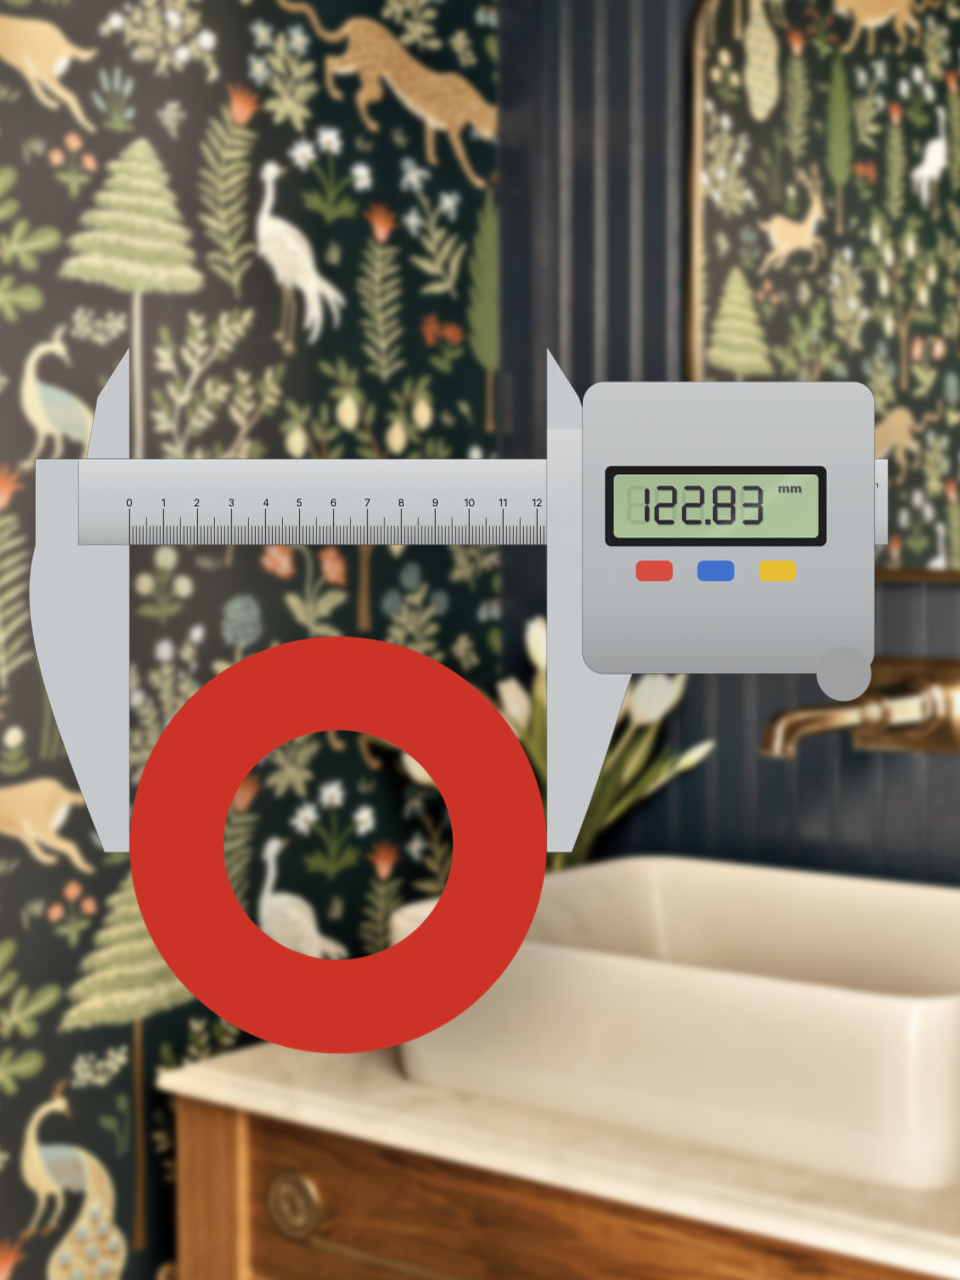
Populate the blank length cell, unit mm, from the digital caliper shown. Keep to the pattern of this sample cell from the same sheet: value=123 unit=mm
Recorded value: value=122.83 unit=mm
